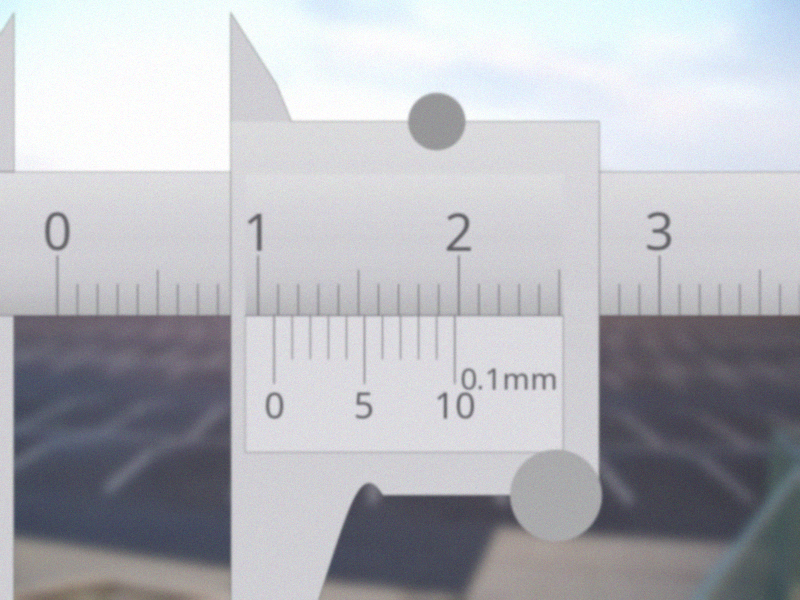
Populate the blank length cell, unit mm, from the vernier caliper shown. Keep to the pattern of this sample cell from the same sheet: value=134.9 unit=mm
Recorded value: value=10.8 unit=mm
